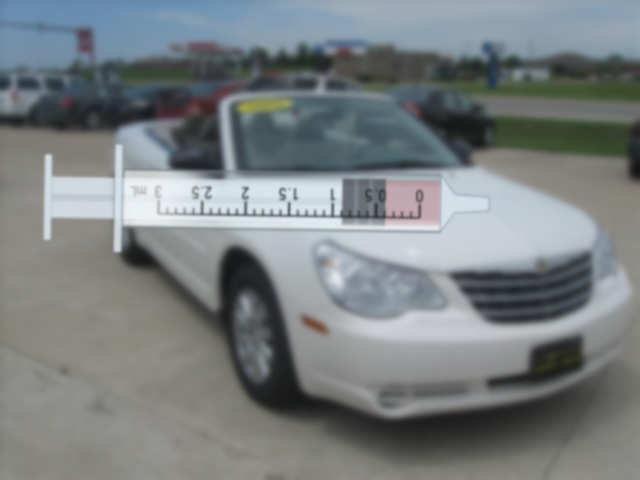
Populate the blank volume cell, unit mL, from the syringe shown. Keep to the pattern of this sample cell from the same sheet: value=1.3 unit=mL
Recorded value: value=0.4 unit=mL
